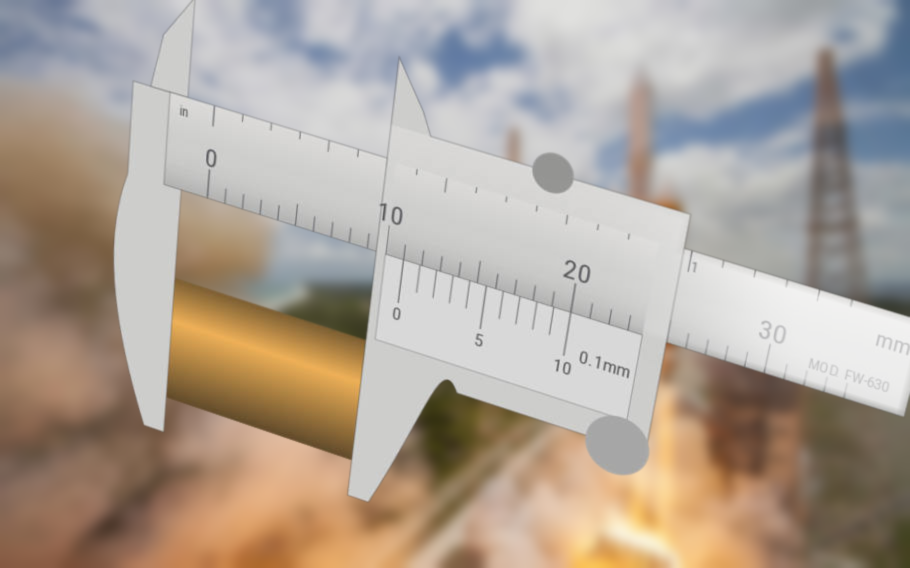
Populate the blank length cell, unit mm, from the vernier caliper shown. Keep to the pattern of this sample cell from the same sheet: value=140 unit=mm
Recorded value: value=11.0 unit=mm
